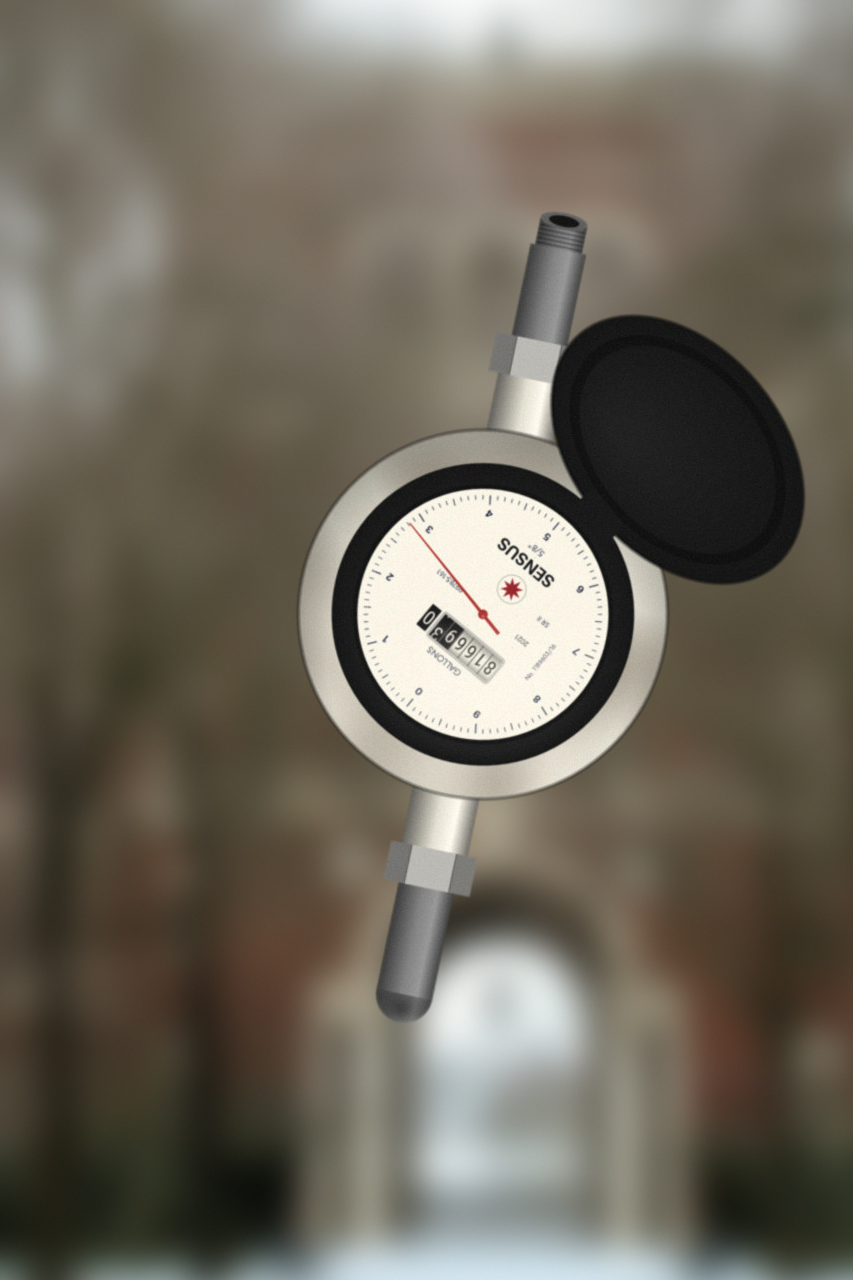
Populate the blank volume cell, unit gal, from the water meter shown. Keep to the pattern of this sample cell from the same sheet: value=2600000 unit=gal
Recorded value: value=8166932.8 unit=gal
